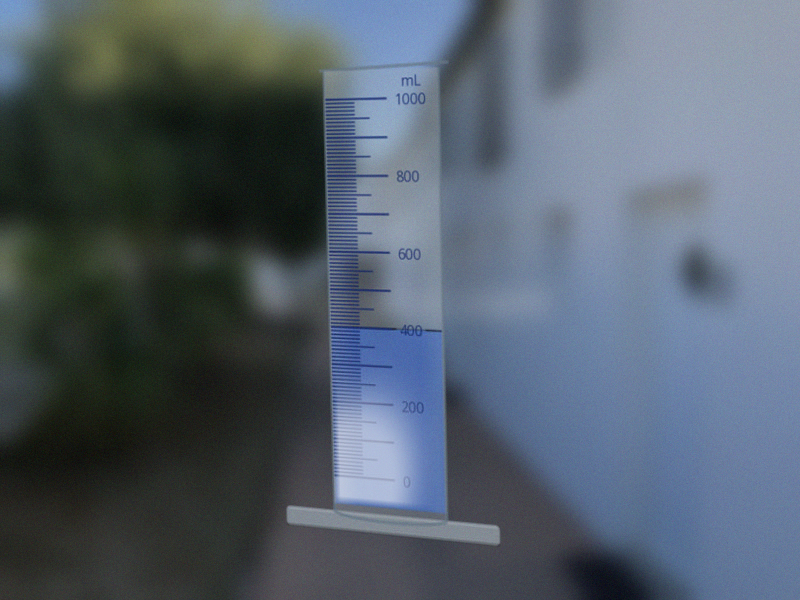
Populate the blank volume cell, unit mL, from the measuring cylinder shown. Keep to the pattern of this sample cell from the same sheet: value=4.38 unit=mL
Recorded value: value=400 unit=mL
